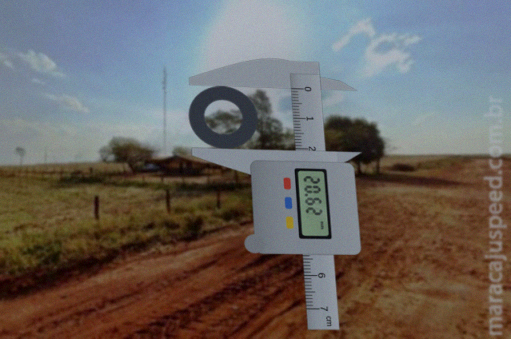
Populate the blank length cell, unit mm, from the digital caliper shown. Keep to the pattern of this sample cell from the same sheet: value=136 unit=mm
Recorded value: value=20.62 unit=mm
